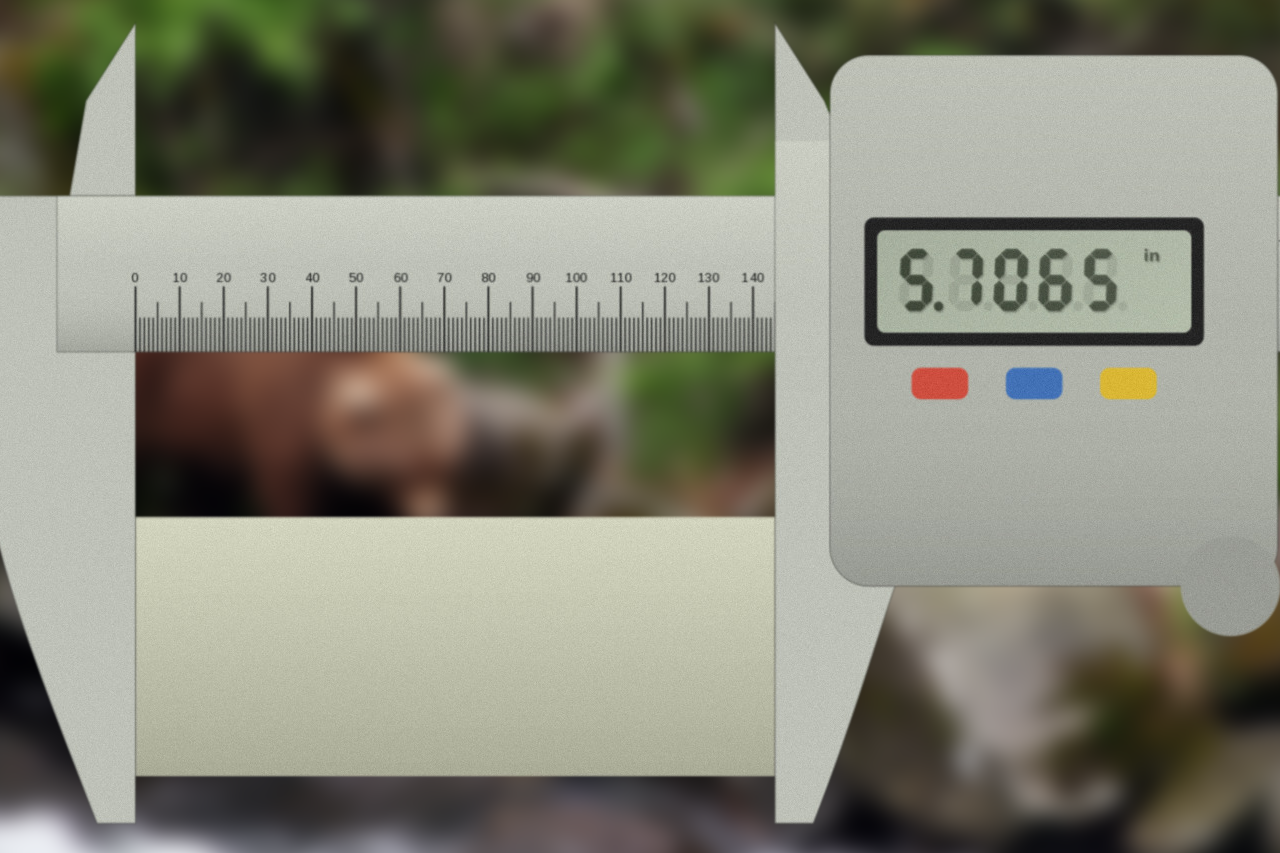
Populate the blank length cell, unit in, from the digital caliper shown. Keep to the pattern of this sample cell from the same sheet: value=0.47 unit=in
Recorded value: value=5.7065 unit=in
